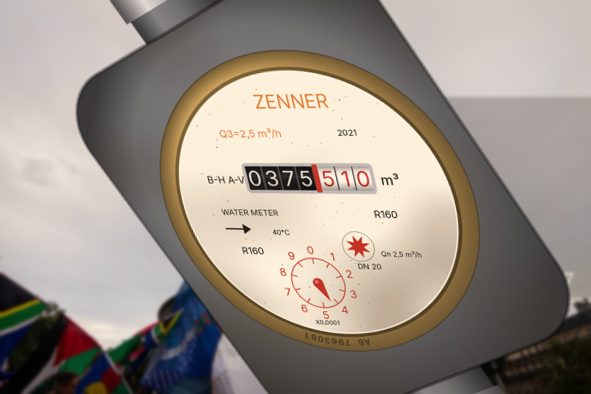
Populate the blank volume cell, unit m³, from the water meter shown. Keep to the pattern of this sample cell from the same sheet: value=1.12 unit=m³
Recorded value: value=375.5104 unit=m³
